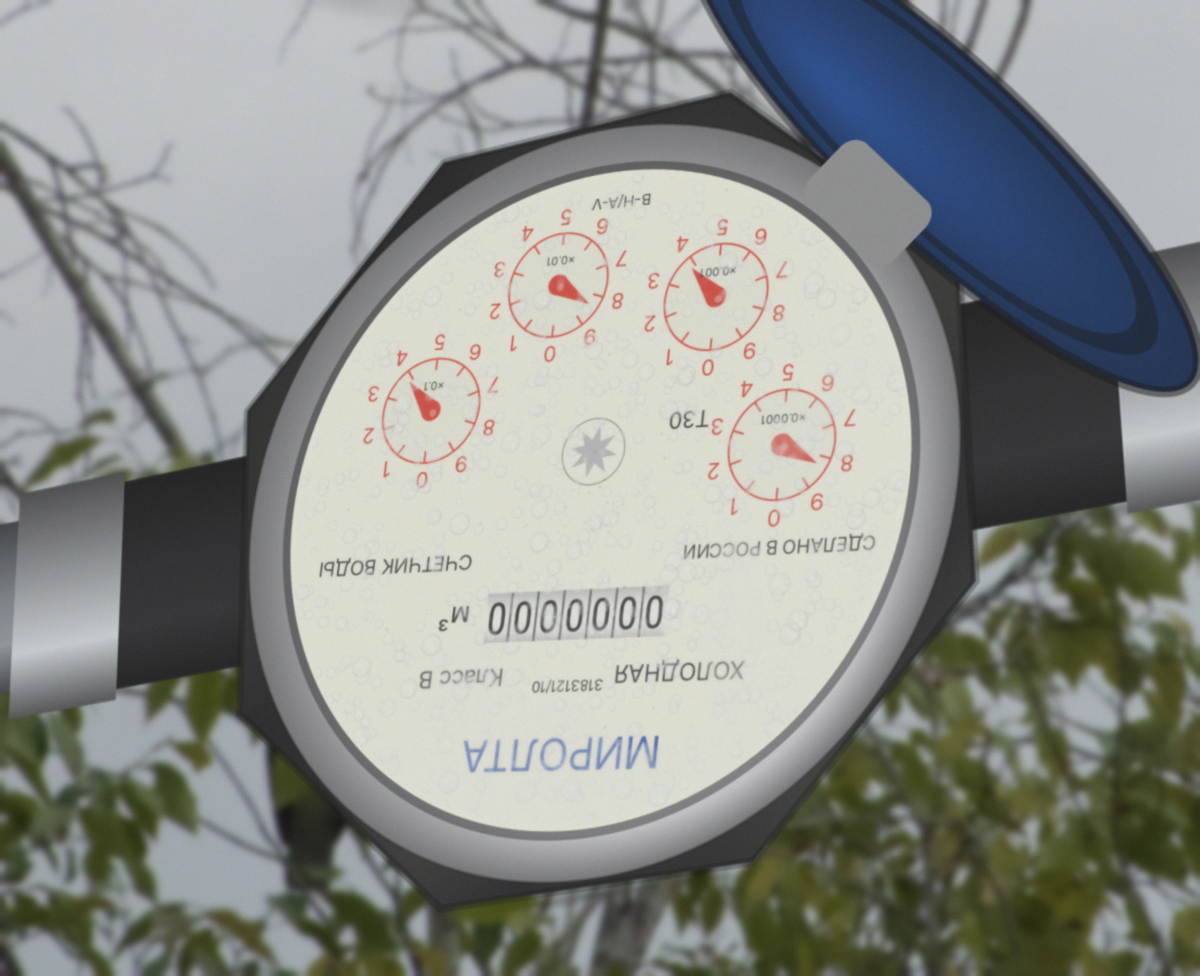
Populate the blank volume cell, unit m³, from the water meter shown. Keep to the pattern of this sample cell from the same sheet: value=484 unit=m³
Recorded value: value=0.3838 unit=m³
